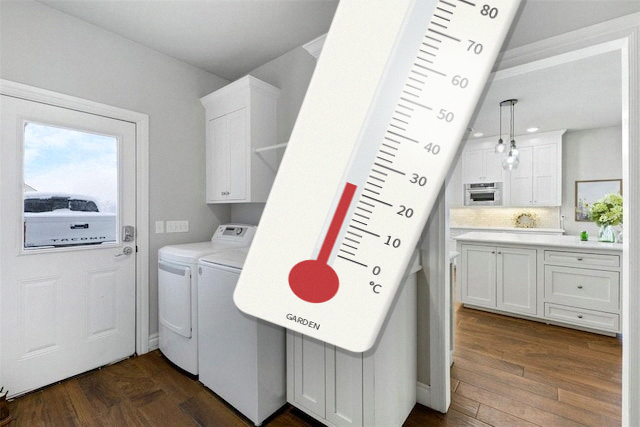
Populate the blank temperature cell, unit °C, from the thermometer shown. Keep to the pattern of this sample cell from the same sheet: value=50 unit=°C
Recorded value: value=22 unit=°C
